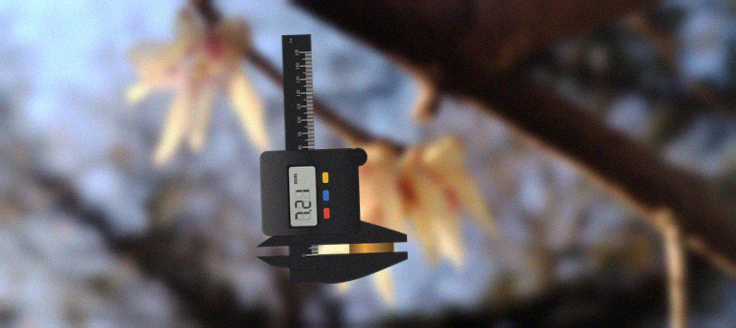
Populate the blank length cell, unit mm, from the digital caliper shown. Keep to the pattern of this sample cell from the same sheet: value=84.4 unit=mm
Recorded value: value=7.21 unit=mm
